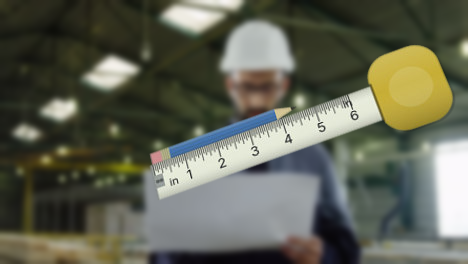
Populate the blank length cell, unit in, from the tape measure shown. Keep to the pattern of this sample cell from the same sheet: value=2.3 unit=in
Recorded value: value=4.5 unit=in
